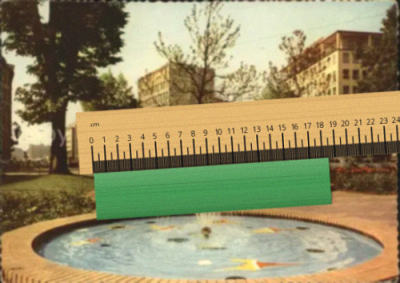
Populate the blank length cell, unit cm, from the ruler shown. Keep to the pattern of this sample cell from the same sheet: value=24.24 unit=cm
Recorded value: value=18.5 unit=cm
